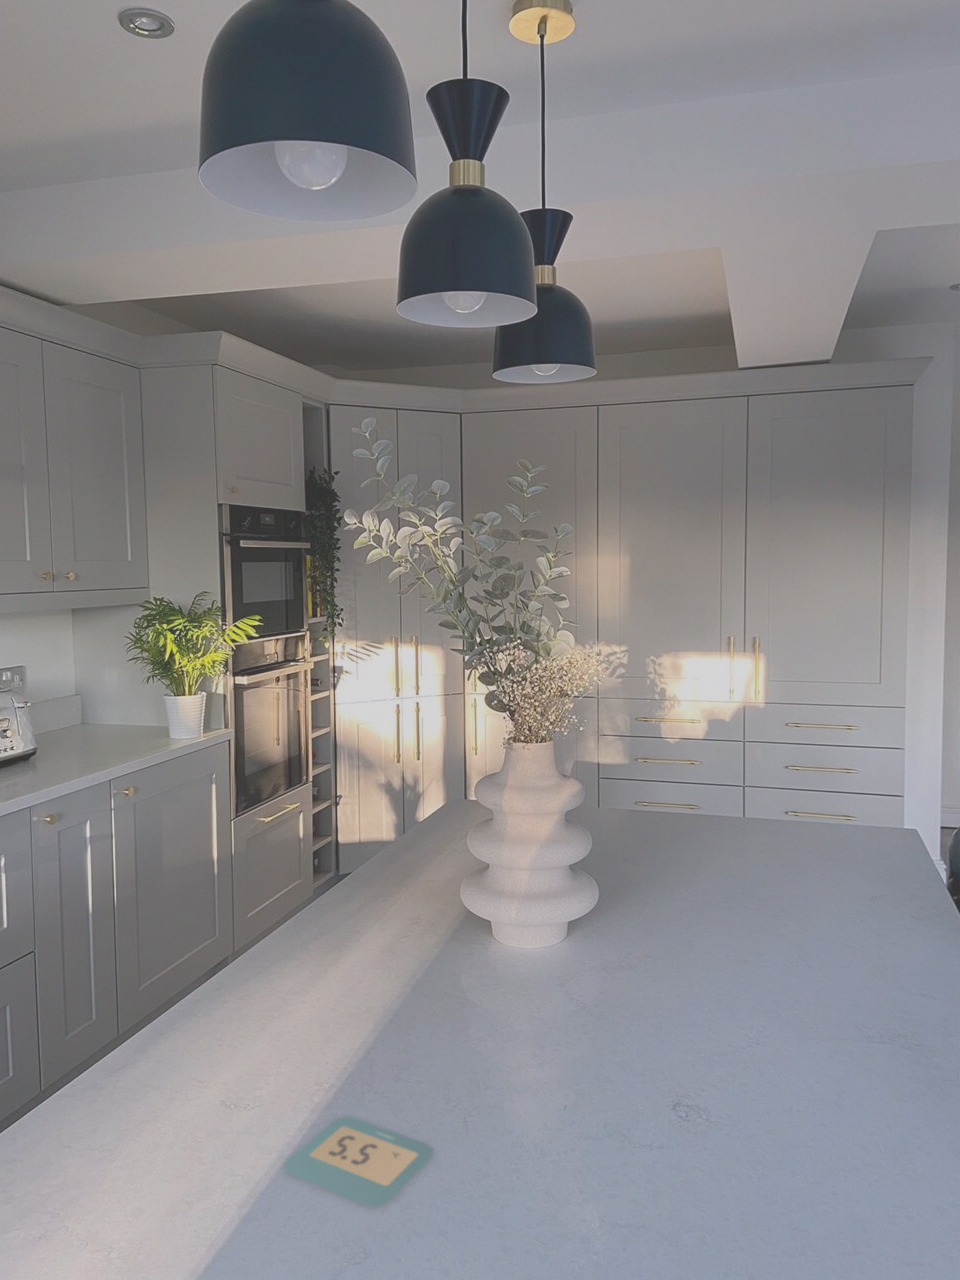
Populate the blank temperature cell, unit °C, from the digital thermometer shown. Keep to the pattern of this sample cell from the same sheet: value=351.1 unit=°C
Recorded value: value=5.5 unit=°C
